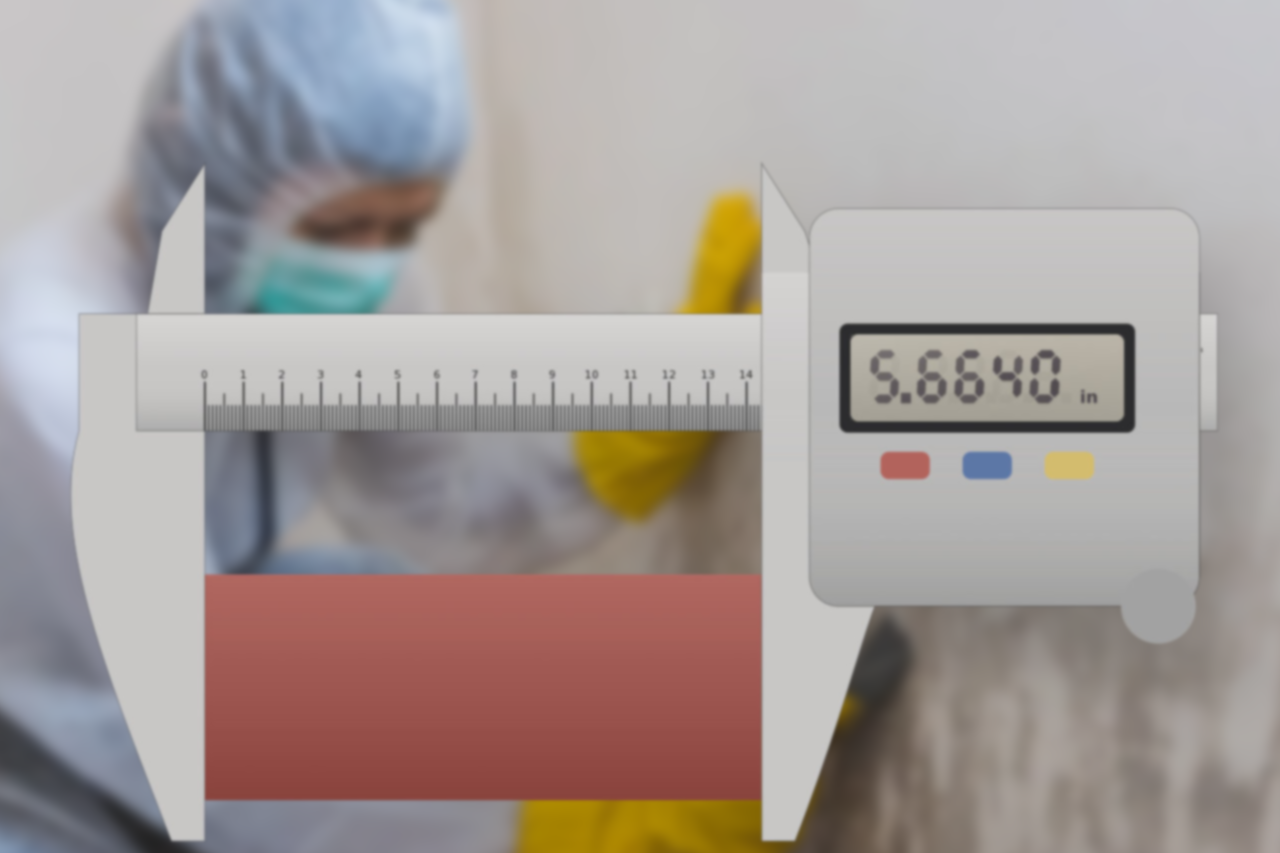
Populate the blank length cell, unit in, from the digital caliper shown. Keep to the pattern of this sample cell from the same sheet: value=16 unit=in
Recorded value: value=5.6640 unit=in
